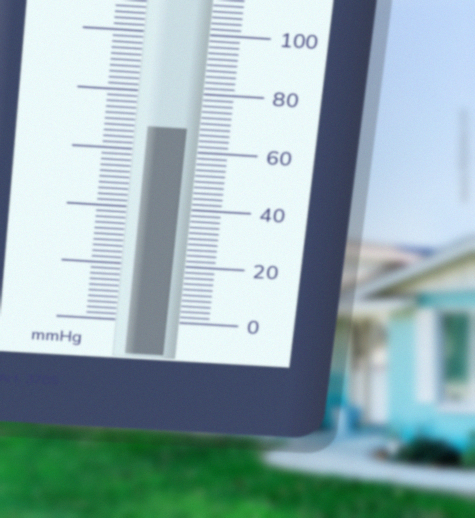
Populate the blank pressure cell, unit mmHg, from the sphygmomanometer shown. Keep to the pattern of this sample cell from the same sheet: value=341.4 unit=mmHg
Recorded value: value=68 unit=mmHg
